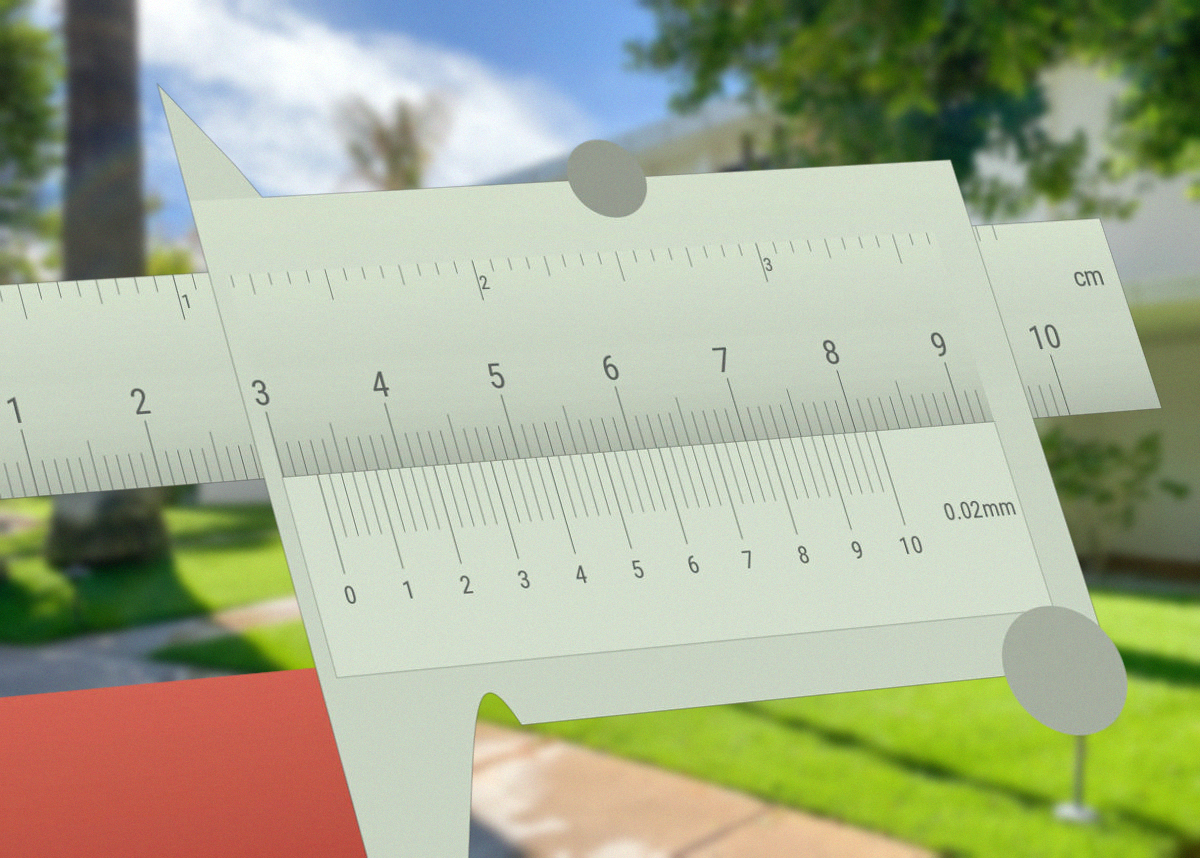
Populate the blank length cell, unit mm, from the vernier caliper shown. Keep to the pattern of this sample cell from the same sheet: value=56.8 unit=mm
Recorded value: value=32.8 unit=mm
